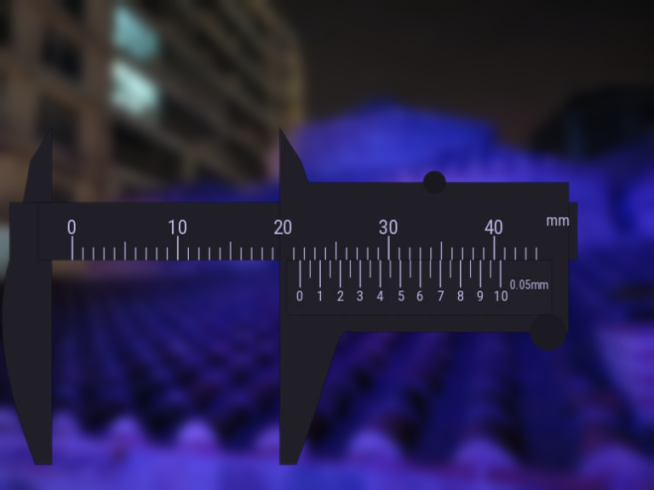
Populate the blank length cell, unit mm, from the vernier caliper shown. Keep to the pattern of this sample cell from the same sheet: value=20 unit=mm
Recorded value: value=21.6 unit=mm
